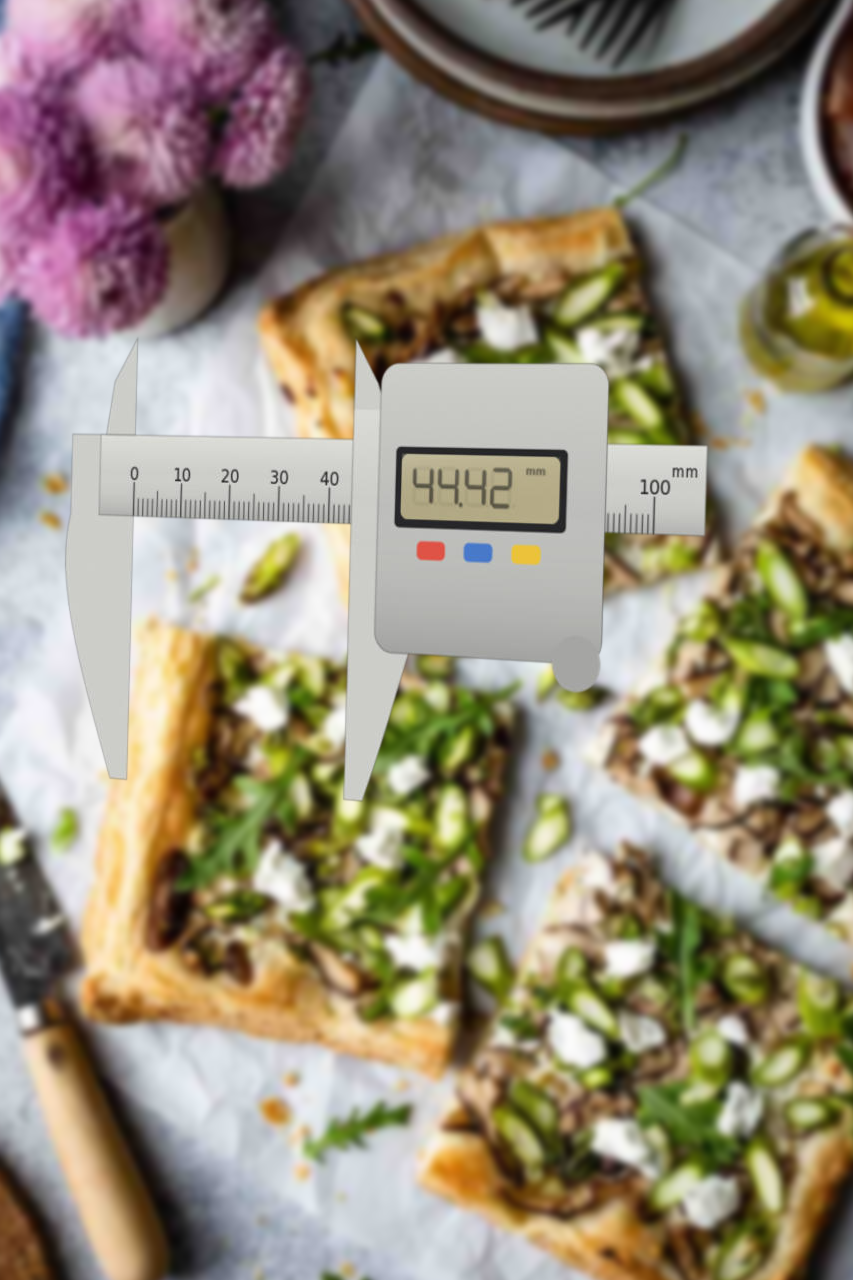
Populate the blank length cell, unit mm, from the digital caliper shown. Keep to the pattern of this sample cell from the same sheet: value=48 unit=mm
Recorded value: value=44.42 unit=mm
